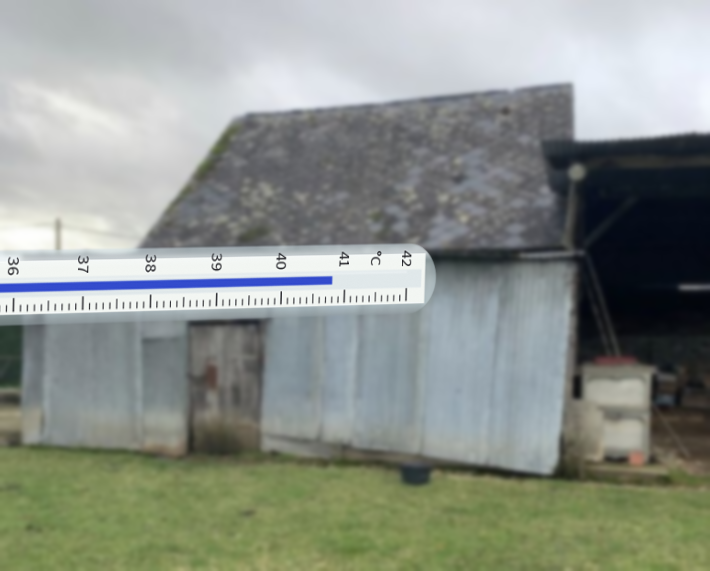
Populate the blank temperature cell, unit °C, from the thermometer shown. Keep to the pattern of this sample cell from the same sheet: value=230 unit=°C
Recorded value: value=40.8 unit=°C
